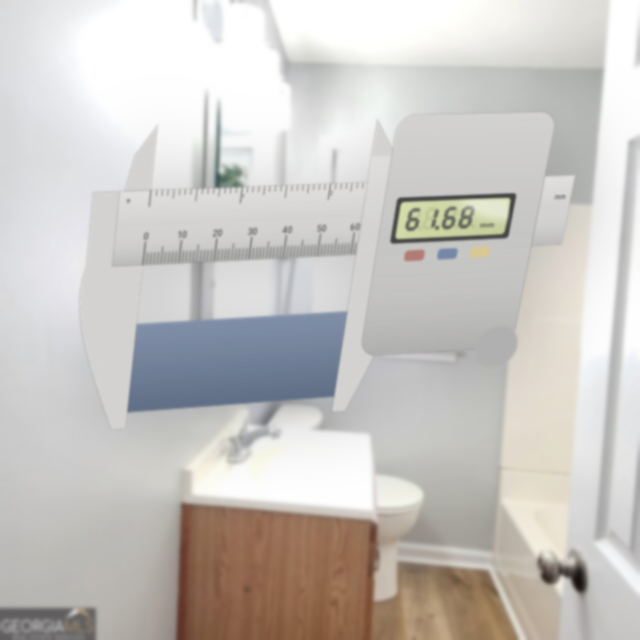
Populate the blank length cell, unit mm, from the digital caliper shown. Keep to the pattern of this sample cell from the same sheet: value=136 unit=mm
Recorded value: value=61.68 unit=mm
